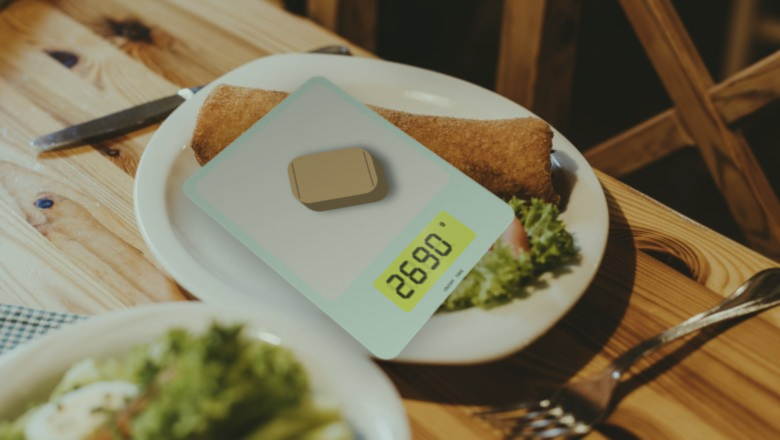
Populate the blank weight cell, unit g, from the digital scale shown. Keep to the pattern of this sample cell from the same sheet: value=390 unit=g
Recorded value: value=2690 unit=g
